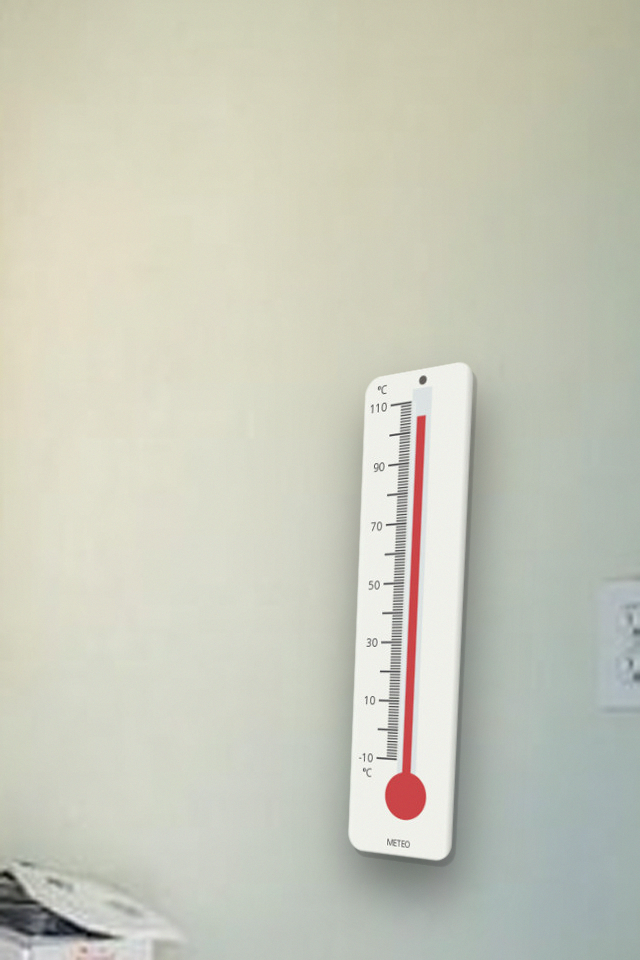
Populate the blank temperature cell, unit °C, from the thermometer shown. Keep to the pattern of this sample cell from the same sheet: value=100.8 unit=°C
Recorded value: value=105 unit=°C
